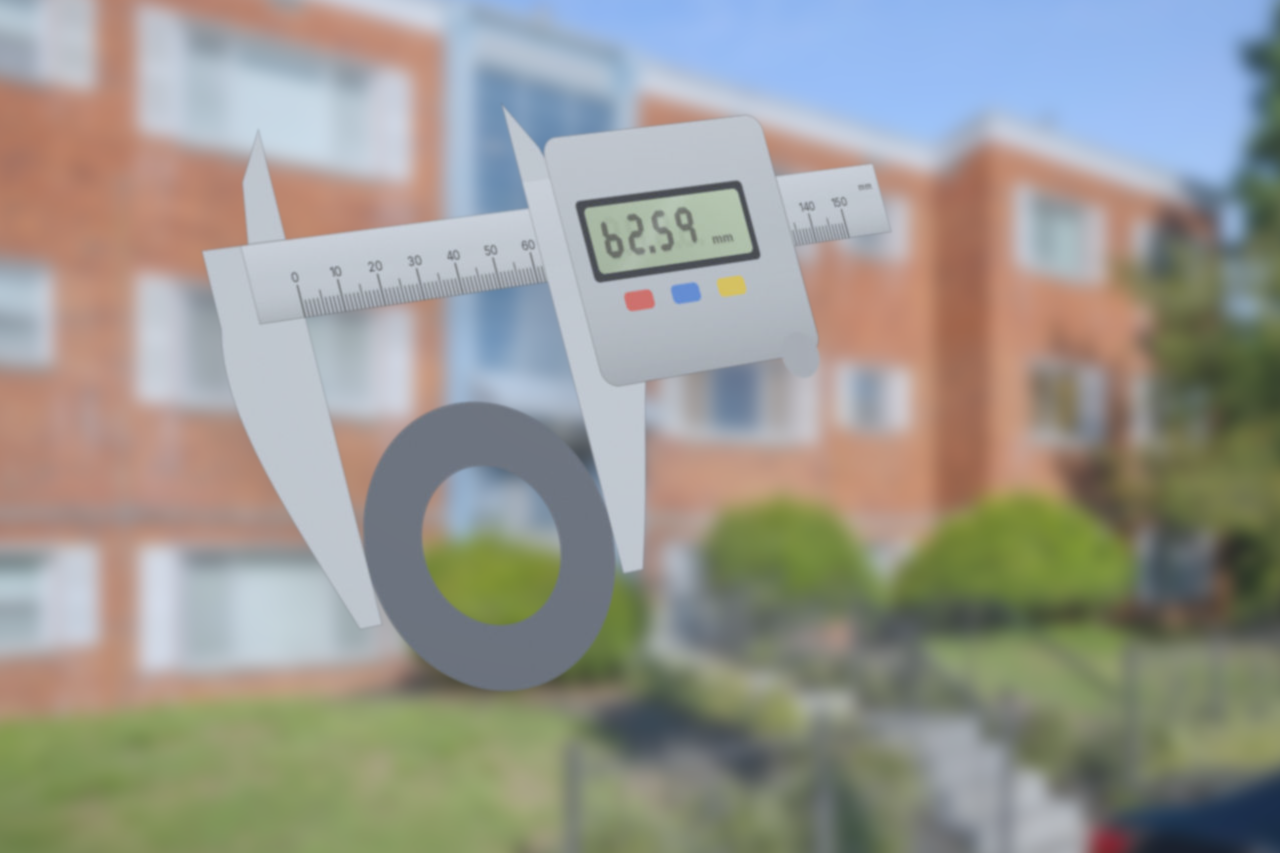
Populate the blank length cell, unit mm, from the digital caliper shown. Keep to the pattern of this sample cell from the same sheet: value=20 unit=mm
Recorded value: value=62.59 unit=mm
